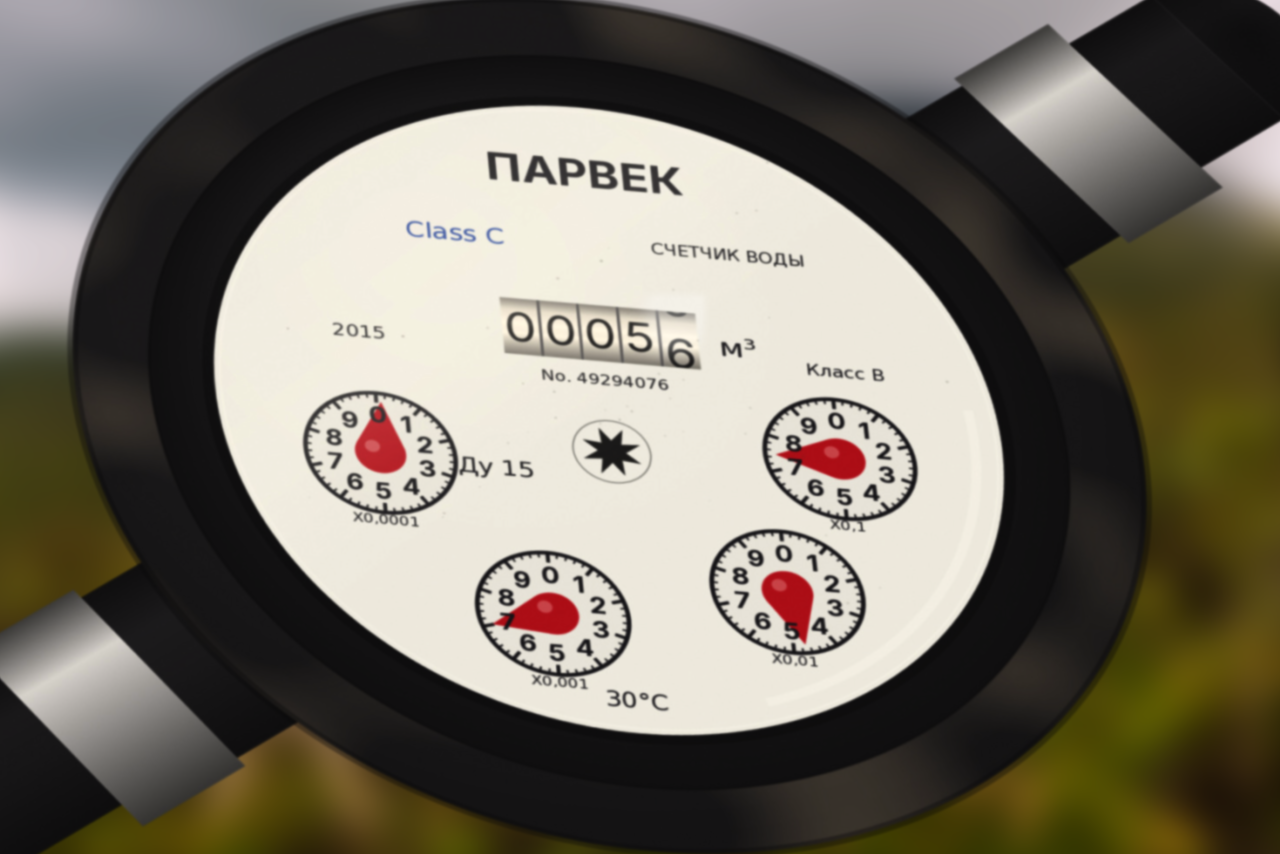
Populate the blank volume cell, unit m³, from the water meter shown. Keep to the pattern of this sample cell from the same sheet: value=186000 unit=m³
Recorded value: value=55.7470 unit=m³
